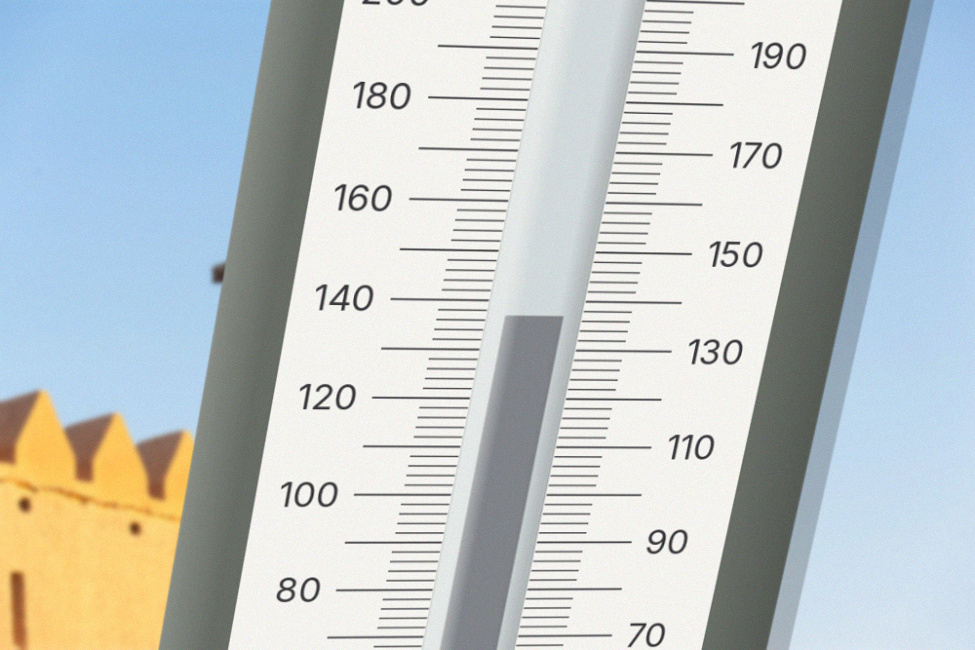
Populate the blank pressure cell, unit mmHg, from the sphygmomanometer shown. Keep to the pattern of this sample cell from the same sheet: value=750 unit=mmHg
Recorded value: value=137 unit=mmHg
